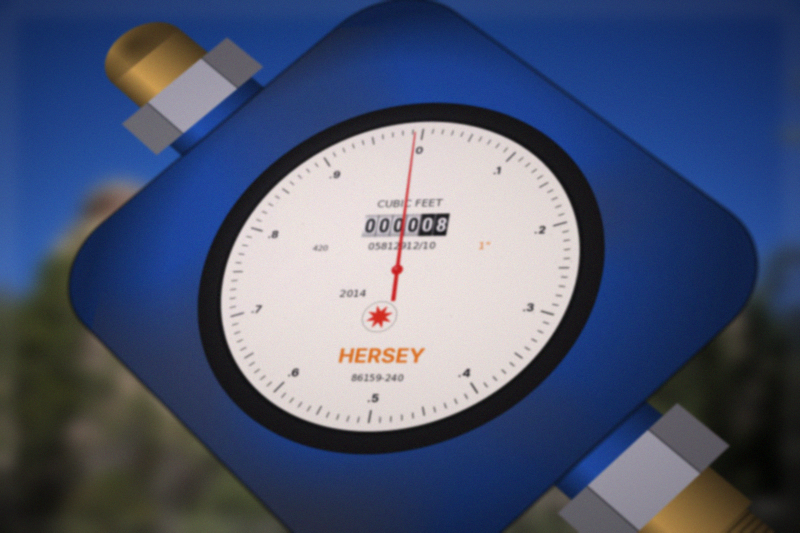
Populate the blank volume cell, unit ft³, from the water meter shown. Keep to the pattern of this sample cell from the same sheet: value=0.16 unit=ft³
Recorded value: value=7.99 unit=ft³
